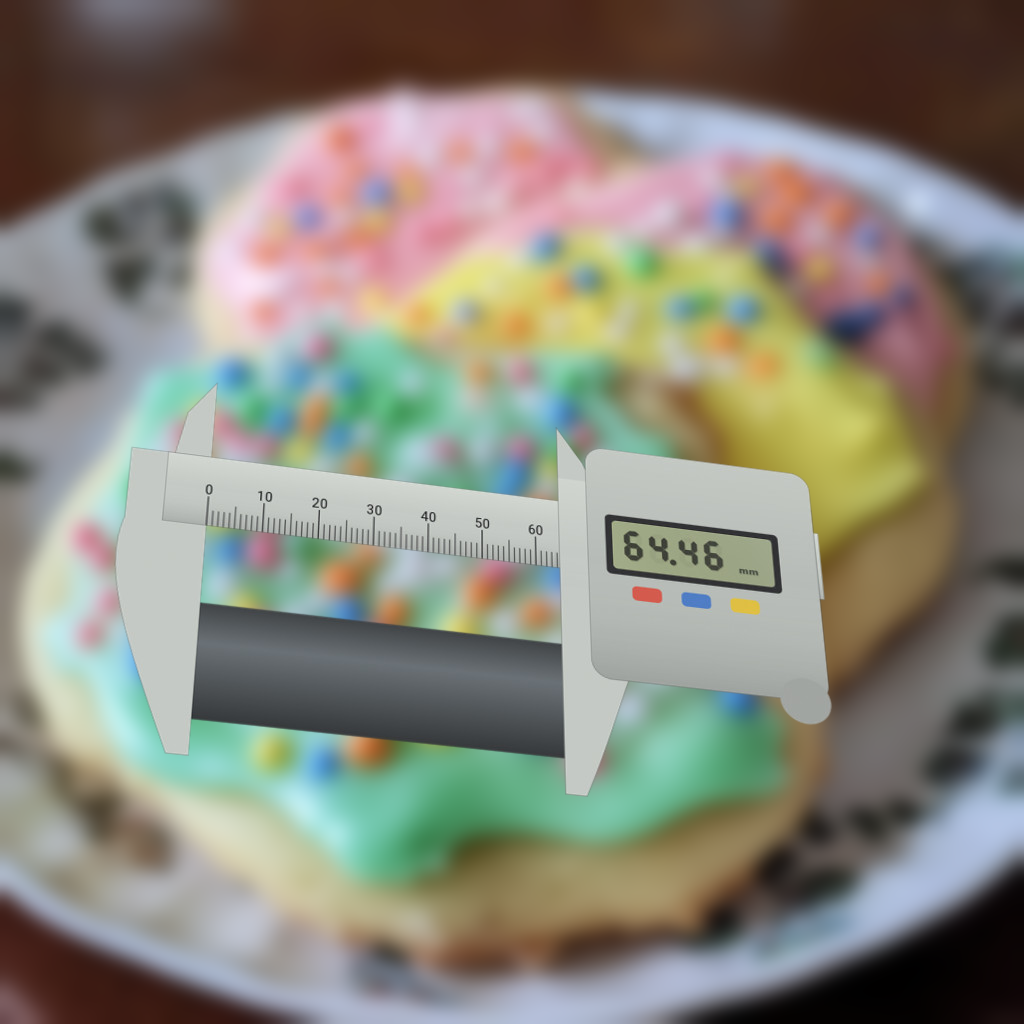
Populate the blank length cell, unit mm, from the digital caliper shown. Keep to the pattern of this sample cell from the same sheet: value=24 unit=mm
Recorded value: value=64.46 unit=mm
